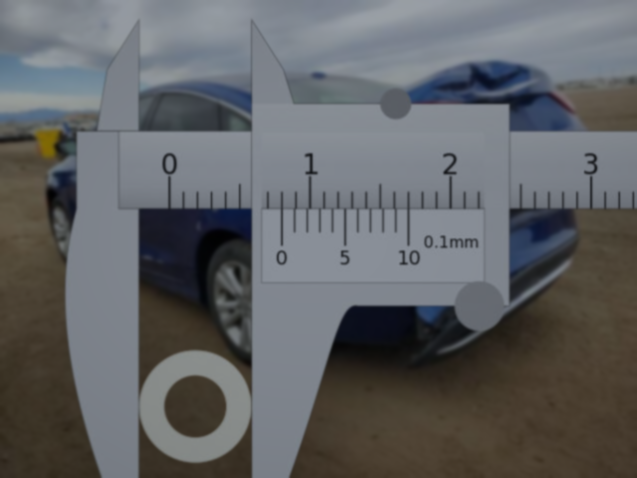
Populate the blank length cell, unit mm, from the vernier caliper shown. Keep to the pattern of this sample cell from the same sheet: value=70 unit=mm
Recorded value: value=8.0 unit=mm
